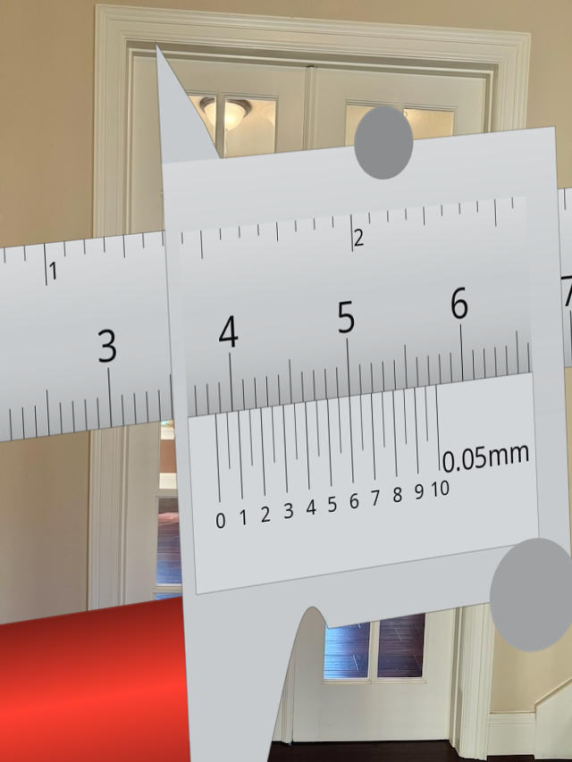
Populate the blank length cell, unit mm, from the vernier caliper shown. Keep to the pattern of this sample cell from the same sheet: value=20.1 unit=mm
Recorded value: value=38.6 unit=mm
